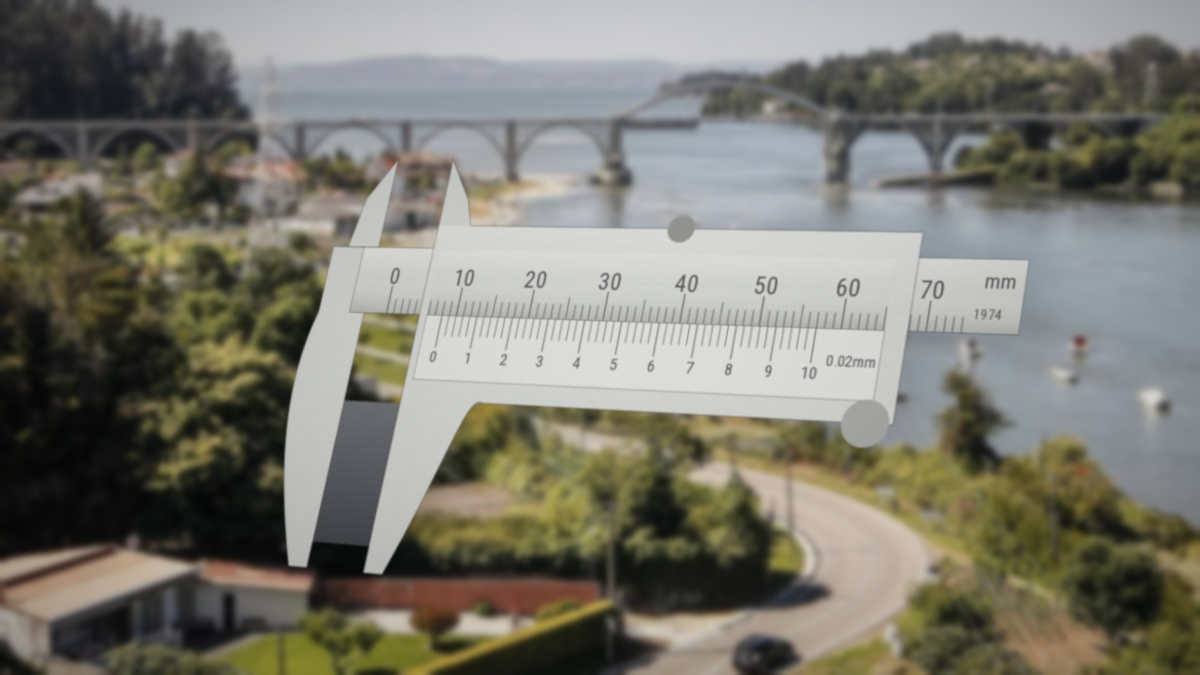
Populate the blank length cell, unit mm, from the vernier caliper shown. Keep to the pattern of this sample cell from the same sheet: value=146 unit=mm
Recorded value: value=8.0 unit=mm
